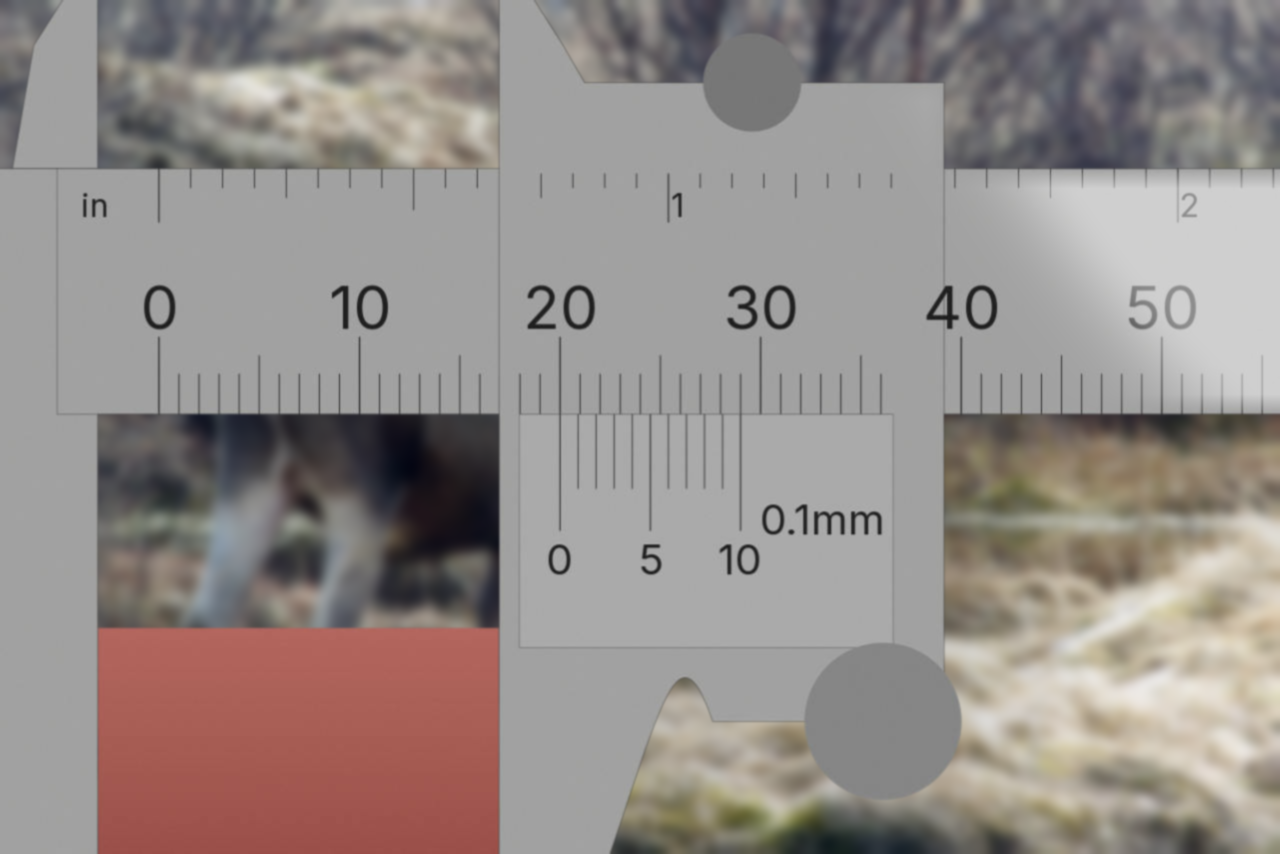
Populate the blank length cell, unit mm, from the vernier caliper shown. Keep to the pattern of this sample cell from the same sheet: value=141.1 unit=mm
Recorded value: value=20.0 unit=mm
